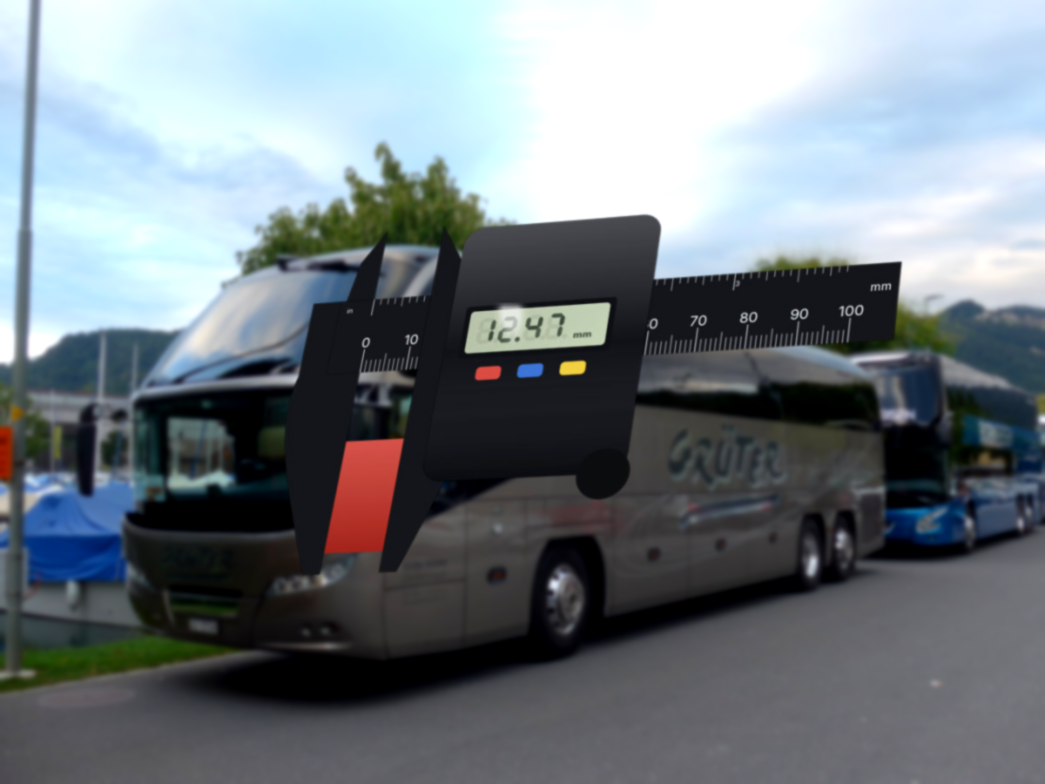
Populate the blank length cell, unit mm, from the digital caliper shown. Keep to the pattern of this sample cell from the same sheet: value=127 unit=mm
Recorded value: value=12.47 unit=mm
